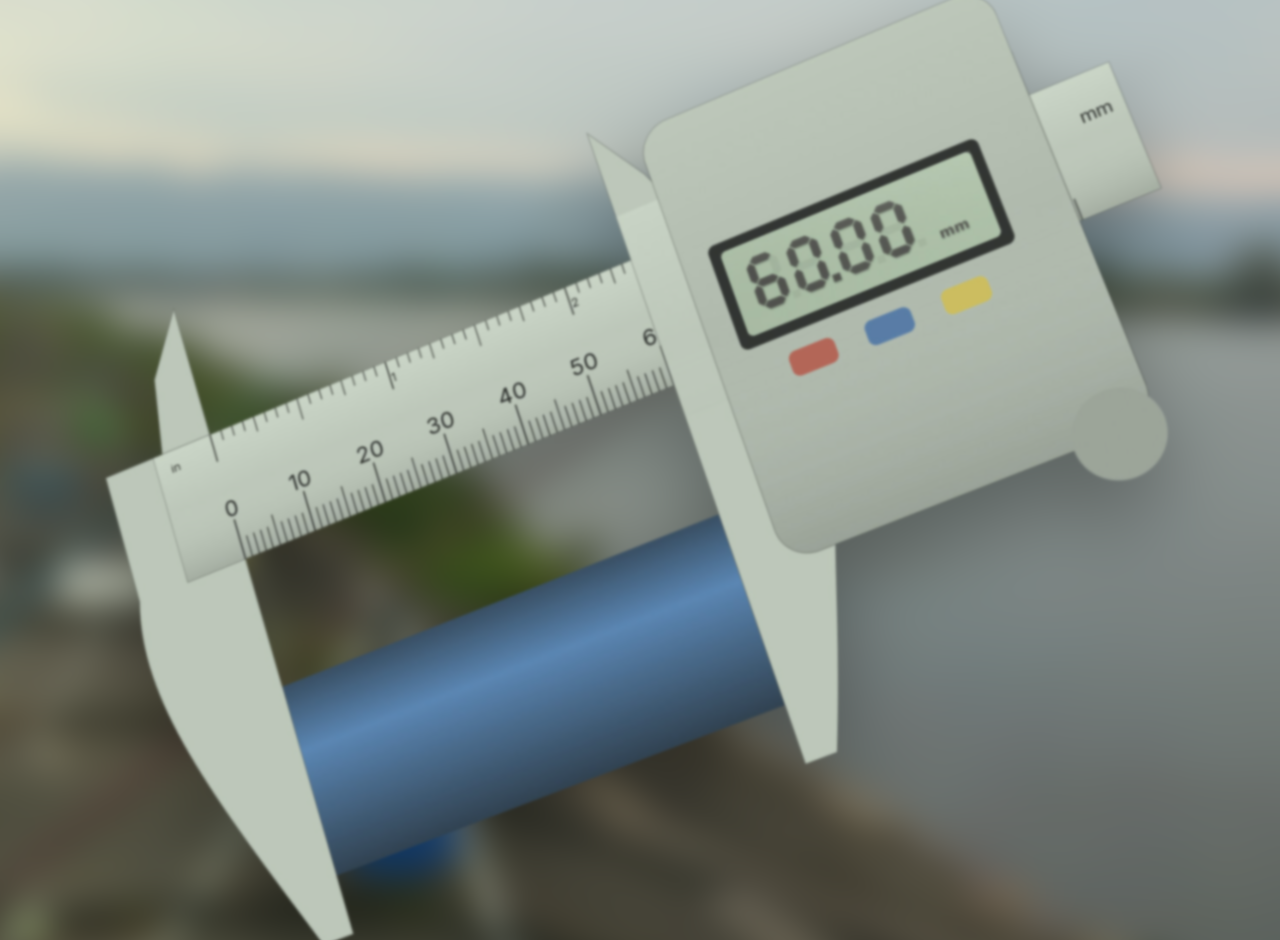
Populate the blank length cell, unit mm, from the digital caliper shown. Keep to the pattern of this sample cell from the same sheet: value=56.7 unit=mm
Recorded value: value=60.00 unit=mm
